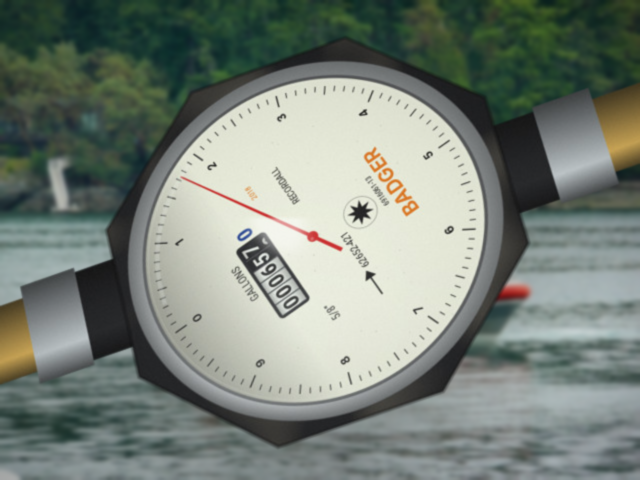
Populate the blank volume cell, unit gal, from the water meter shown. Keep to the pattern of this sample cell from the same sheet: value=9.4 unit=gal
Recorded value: value=6571.7 unit=gal
